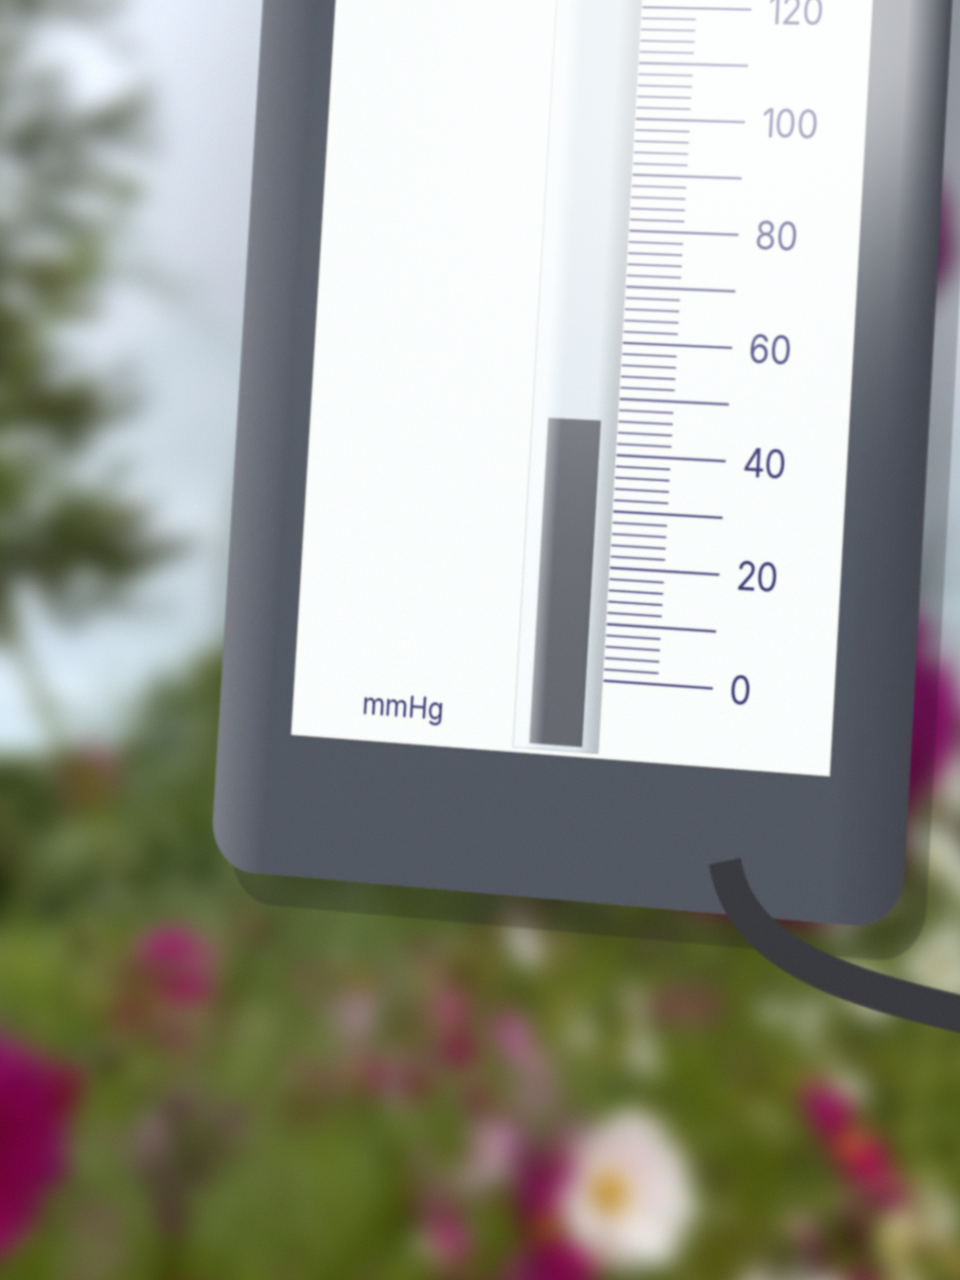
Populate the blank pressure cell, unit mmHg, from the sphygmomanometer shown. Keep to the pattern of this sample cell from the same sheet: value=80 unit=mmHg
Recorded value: value=46 unit=mmHg
